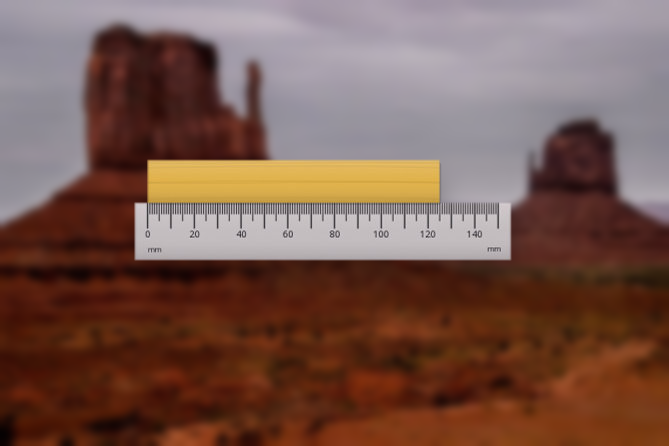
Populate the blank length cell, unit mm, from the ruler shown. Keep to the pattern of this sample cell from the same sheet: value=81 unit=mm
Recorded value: value=125 unit=mm
